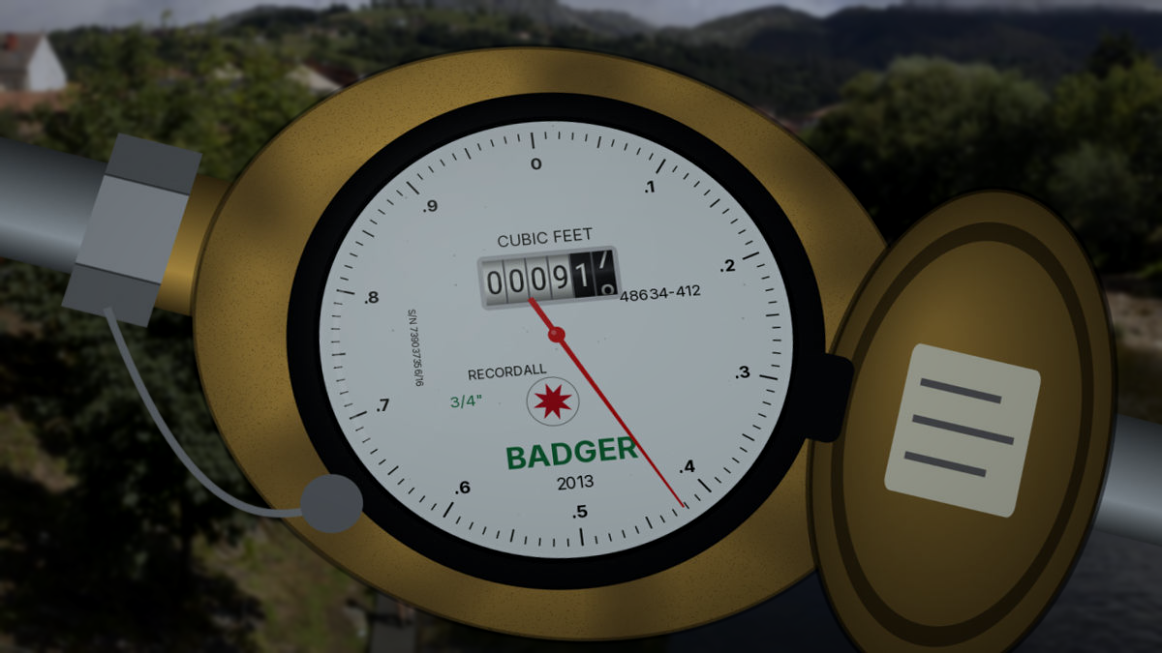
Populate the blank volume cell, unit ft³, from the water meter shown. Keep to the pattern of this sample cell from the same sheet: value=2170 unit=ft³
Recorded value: value=917.42 unit=ft³
